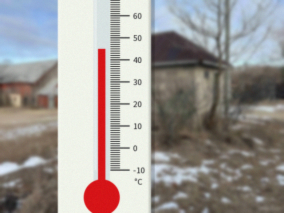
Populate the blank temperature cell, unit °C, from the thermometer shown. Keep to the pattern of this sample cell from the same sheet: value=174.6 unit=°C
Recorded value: value=45 unit=°C
